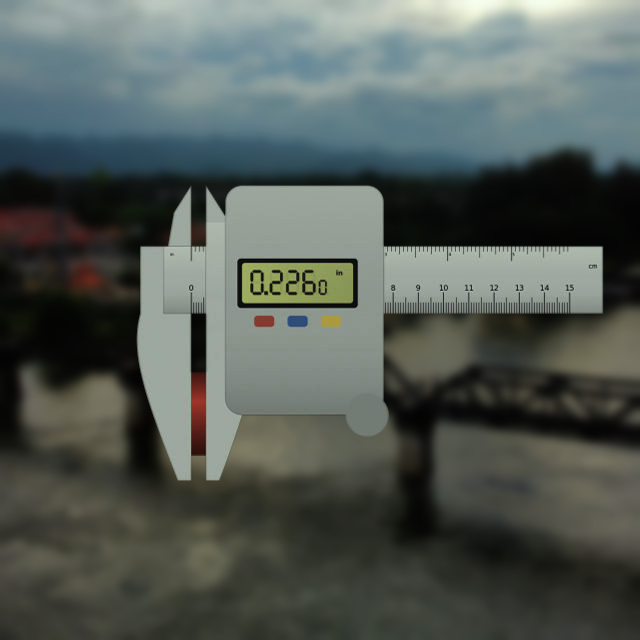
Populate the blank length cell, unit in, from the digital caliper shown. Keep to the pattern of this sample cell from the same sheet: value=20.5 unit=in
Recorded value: value=0.2260 unit=in
